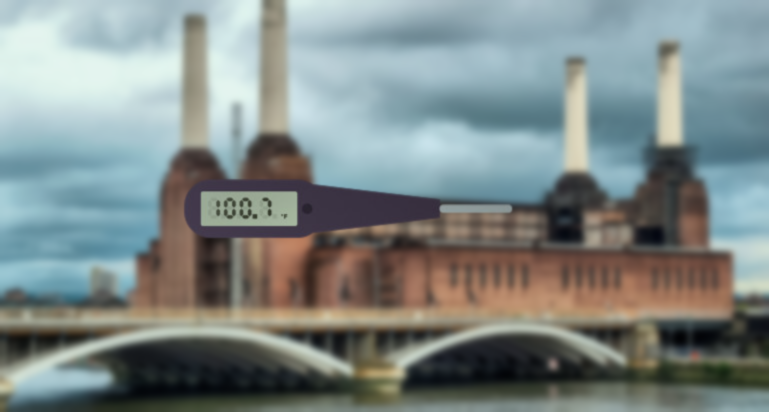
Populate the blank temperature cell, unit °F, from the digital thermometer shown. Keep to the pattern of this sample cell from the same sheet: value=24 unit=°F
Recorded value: value=100.7 unit=°F
